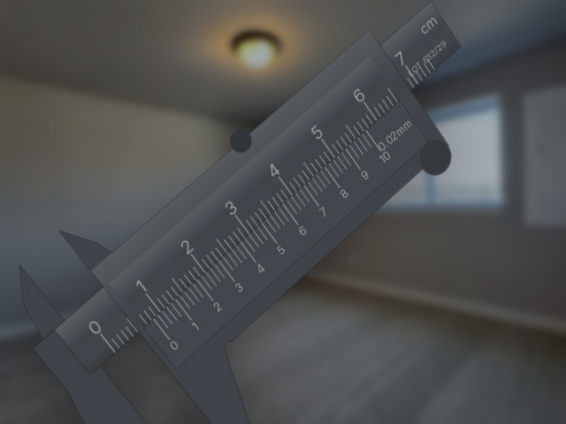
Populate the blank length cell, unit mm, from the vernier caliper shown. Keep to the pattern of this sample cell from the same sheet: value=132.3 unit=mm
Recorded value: value=8.4 unit=mm
